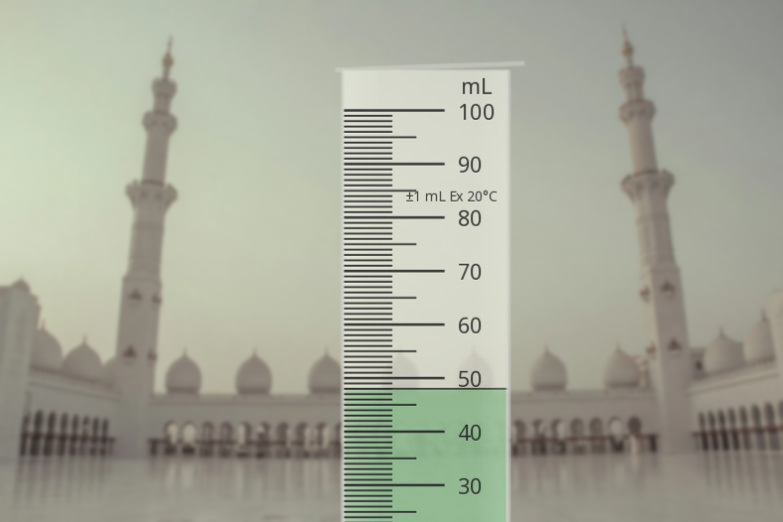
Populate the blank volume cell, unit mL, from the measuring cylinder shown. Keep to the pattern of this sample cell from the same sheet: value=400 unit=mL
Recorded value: value=48 unit=mL
